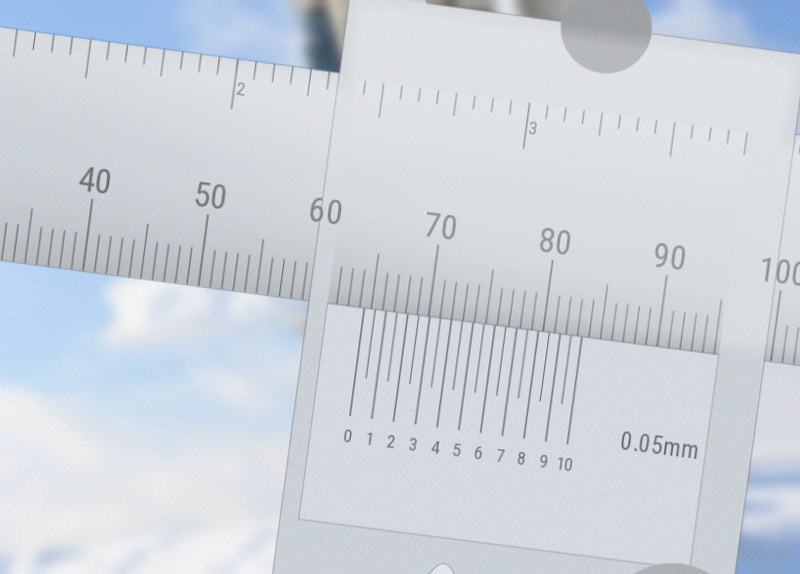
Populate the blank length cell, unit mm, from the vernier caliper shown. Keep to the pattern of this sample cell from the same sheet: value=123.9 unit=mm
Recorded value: value=64.4 unit=mm
